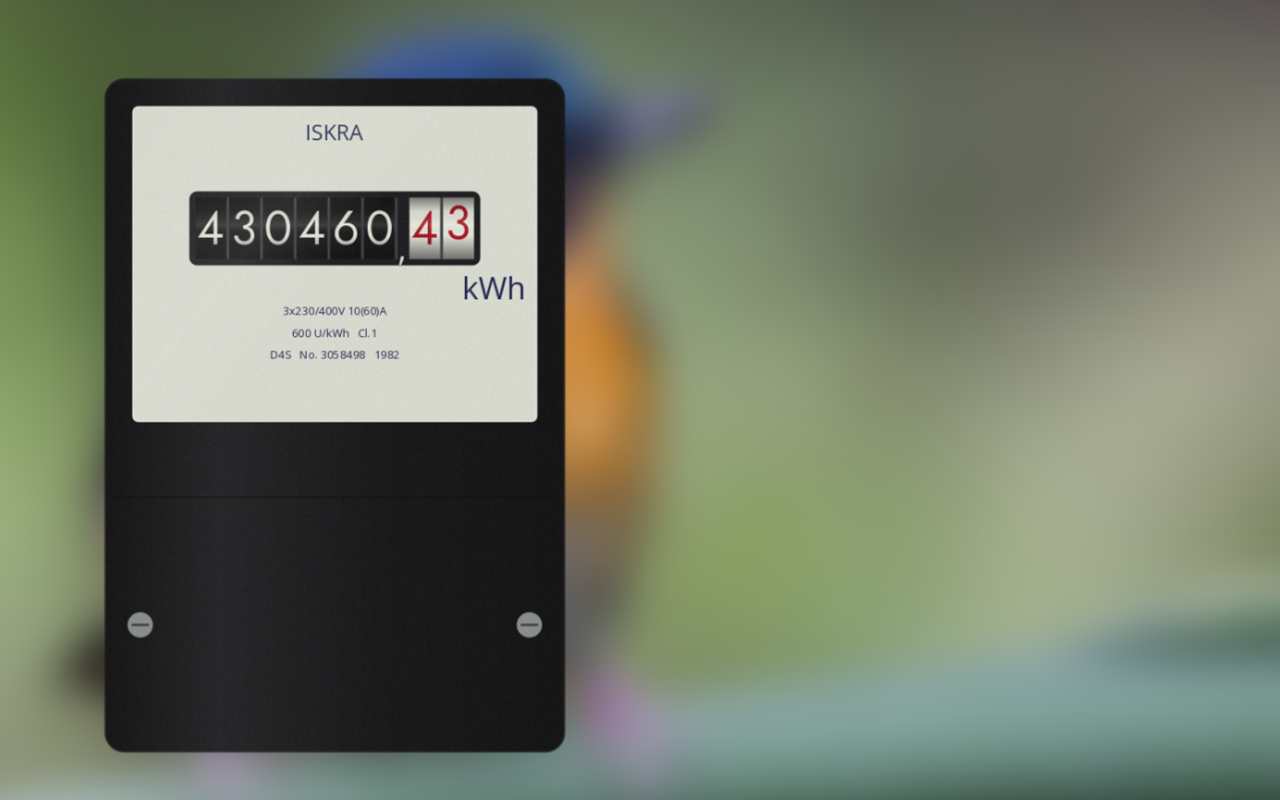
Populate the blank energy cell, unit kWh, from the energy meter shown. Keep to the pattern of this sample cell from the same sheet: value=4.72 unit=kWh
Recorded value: value=430460.43 unit=kWh
